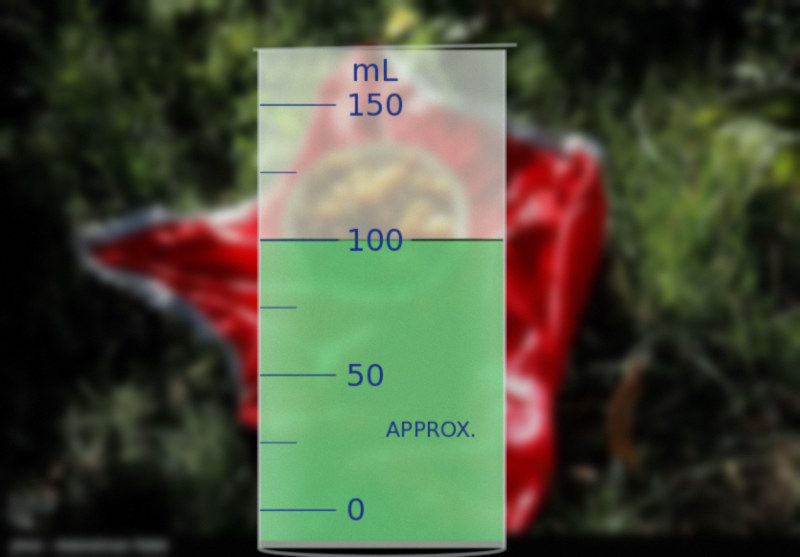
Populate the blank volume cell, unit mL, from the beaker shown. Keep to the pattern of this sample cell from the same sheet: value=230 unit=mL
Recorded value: value=100 unit=mL
